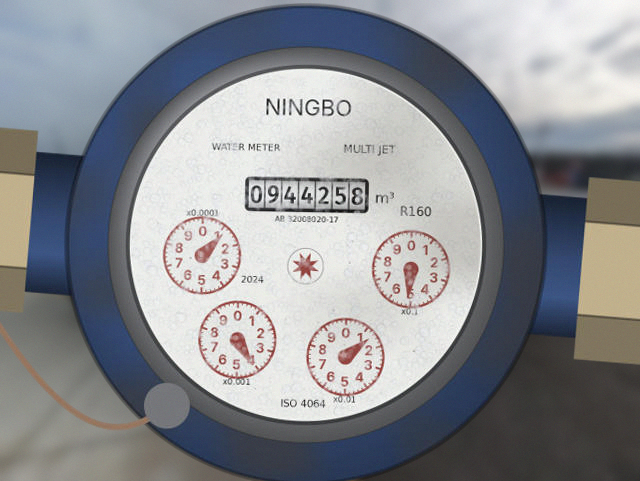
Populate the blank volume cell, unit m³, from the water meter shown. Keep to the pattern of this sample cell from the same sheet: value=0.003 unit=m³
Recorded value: value=944258.5141 unit=m³
